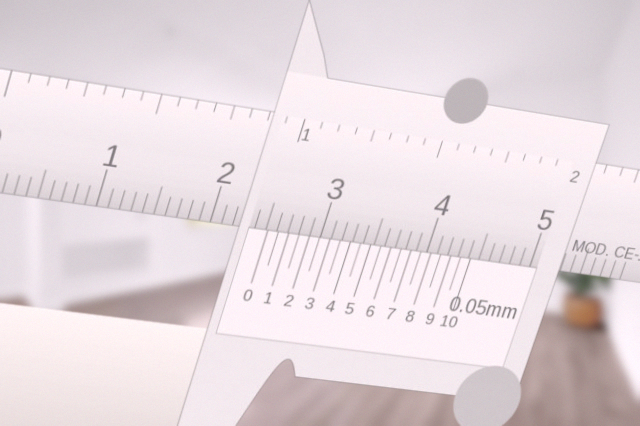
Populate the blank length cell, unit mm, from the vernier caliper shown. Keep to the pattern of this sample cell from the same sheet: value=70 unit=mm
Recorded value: value=25.2 unit=mm
